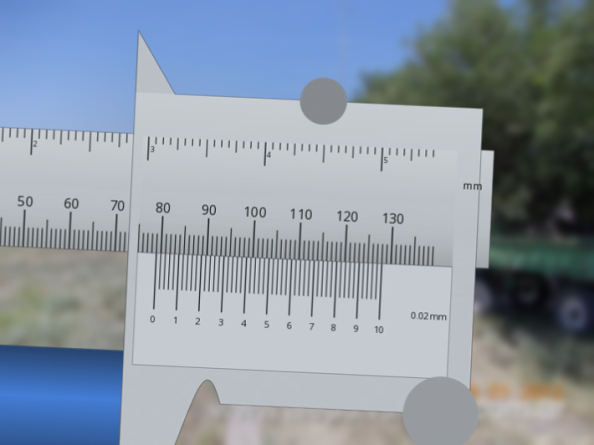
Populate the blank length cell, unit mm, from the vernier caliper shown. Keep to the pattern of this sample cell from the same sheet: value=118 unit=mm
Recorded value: value=79.0 unit=mm
